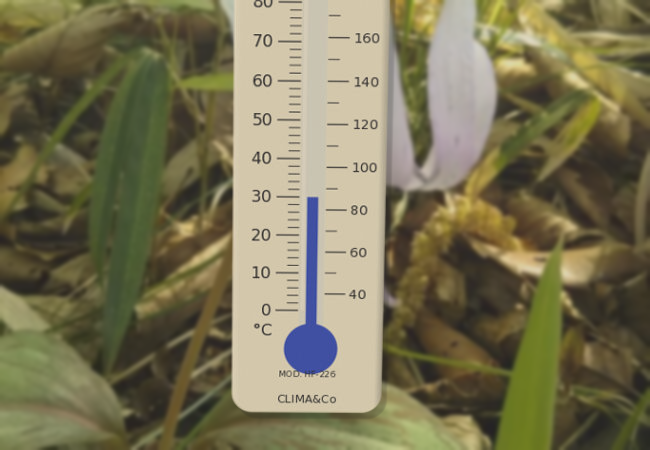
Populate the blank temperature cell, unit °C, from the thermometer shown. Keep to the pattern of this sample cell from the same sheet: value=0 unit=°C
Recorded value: value=30 unit=°C
